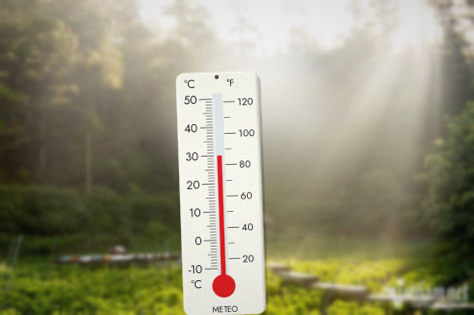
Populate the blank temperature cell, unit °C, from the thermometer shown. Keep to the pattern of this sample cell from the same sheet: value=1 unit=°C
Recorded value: value=30 unit=°C
